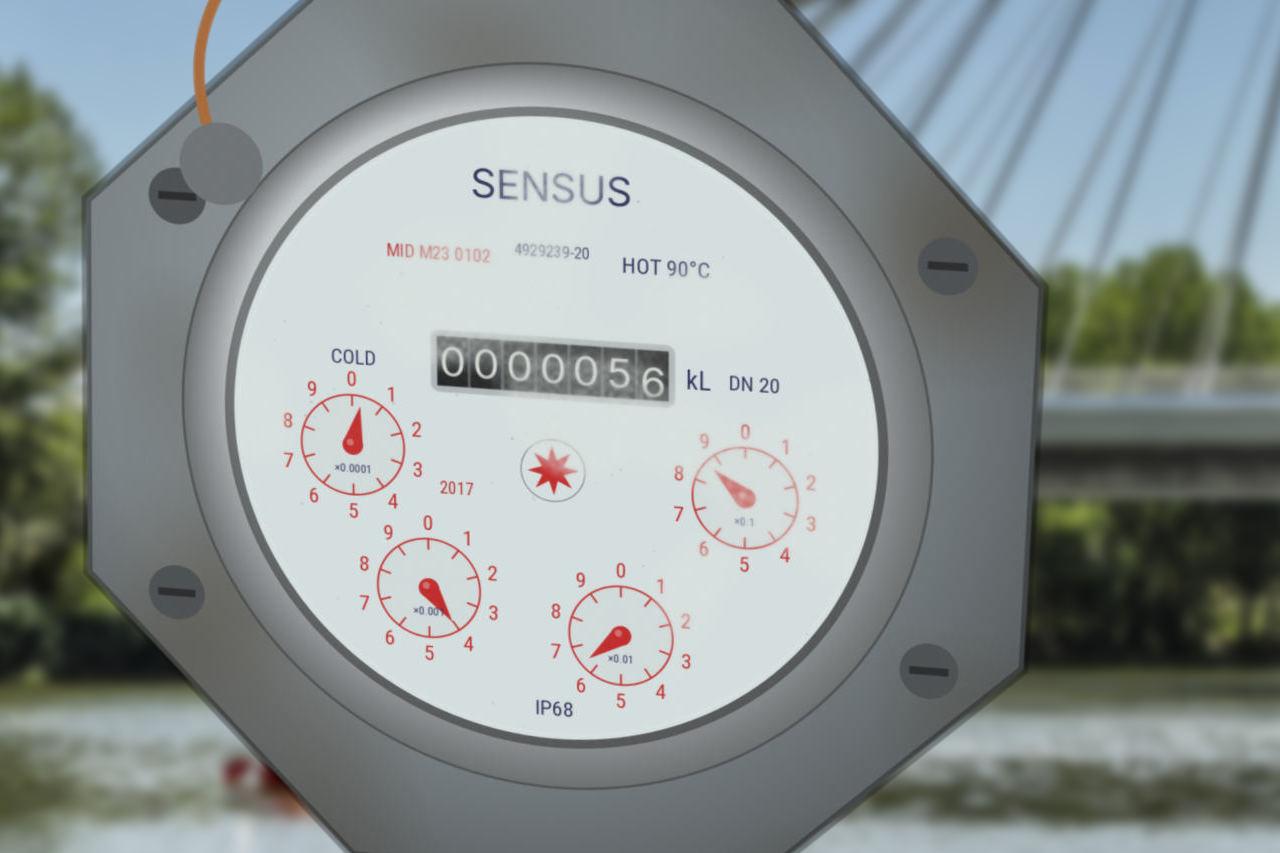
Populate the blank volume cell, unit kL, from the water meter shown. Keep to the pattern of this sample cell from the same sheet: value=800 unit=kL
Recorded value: value=55.8640 unit=kL
